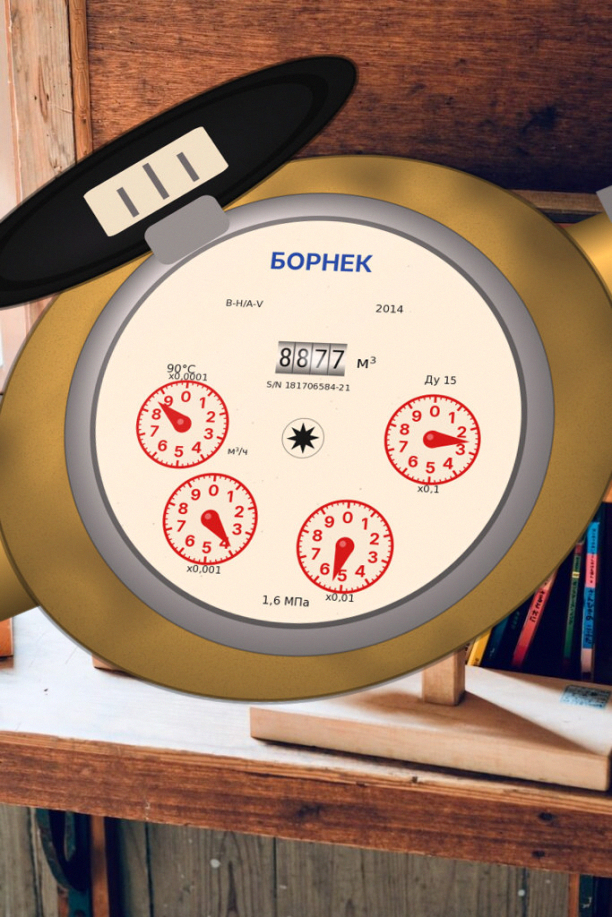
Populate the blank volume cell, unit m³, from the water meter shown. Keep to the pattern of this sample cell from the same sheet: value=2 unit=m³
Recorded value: value=8877.2538 unit=m³
